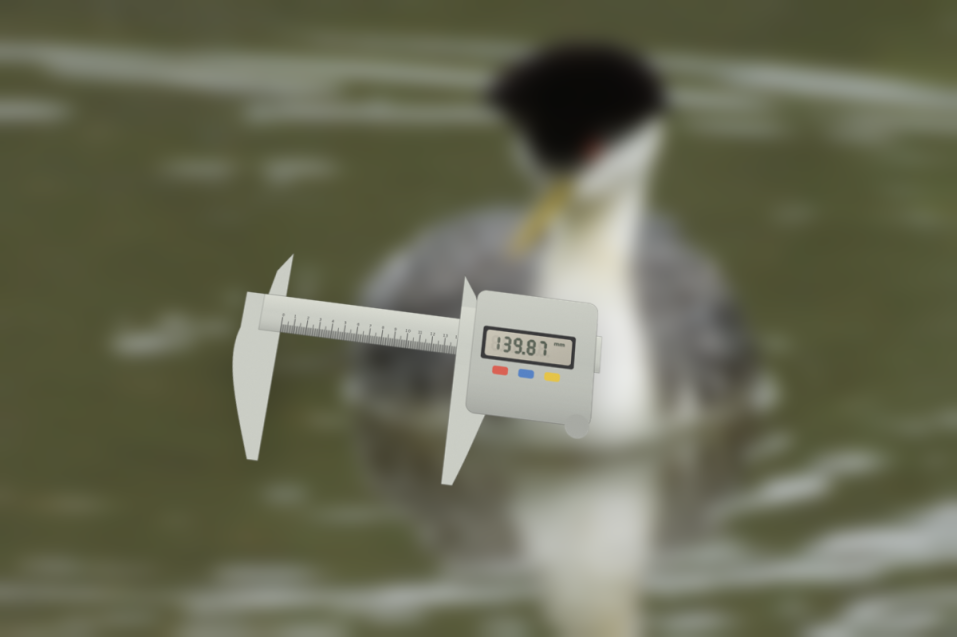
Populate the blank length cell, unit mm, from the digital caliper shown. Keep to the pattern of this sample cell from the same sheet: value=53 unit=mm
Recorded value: value=139.87 unit=mm
